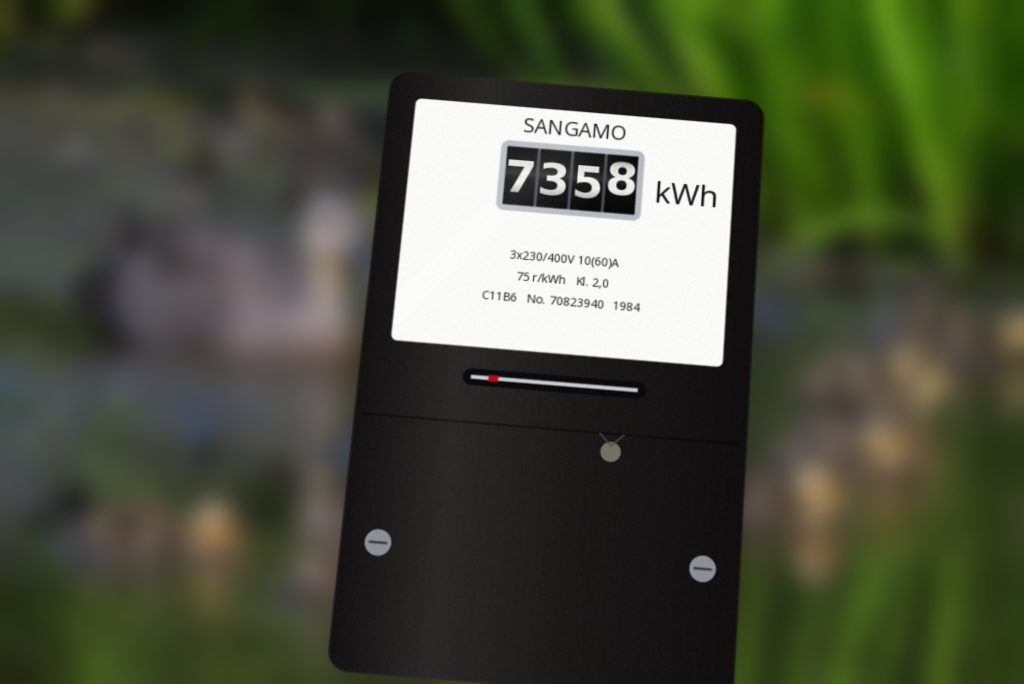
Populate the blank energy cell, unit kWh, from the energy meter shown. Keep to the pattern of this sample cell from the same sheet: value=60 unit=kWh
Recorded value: value=7358 unit=kWh
